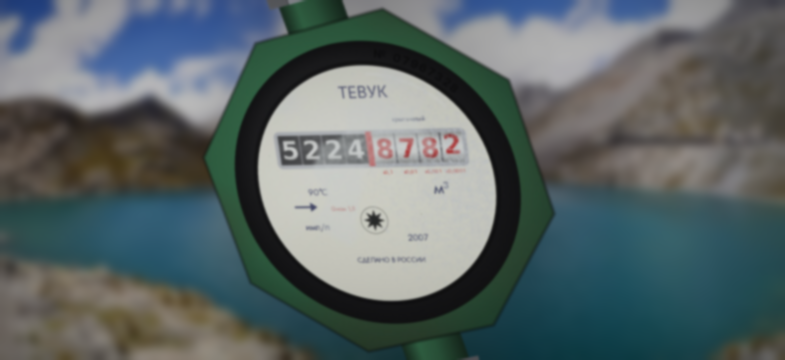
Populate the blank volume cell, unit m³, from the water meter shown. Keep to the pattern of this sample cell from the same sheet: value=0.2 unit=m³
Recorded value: value=5224.8782 unit=m³
